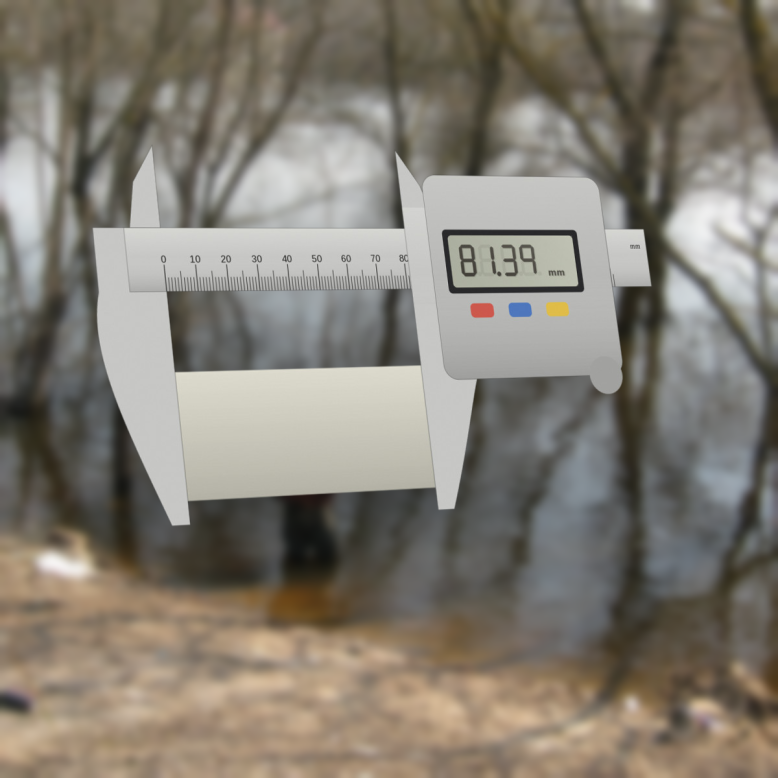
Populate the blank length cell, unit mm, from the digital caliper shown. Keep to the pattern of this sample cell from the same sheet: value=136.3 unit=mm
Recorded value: value=81.39 unit=mm
